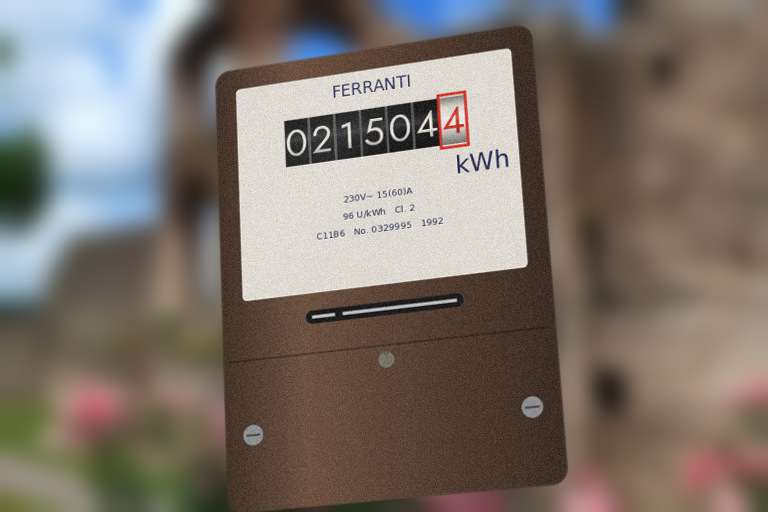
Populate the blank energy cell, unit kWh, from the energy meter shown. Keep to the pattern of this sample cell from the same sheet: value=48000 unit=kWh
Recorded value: value=21504.4 unit=kWh
